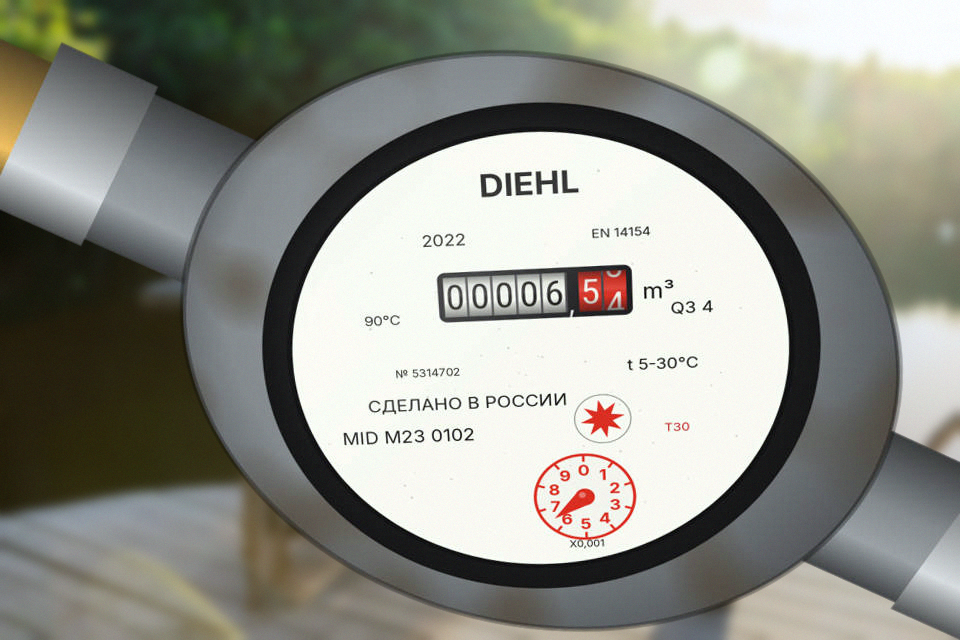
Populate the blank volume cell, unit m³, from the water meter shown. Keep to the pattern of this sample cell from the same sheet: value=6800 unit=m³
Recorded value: value=6.536 unit=m³
